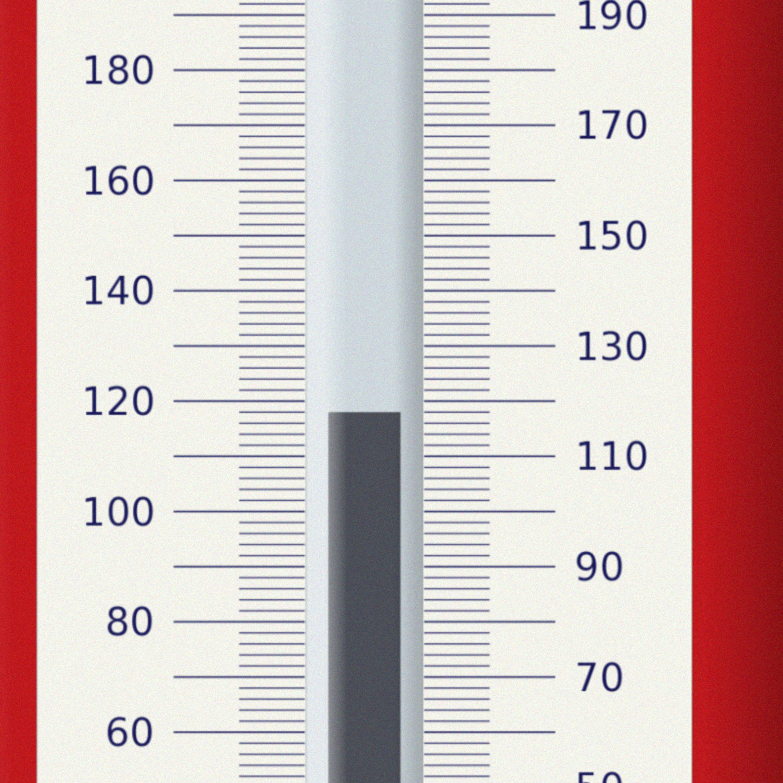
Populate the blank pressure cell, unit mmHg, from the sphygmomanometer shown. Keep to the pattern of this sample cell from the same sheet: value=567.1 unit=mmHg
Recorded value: value=118 unit=mmHg
